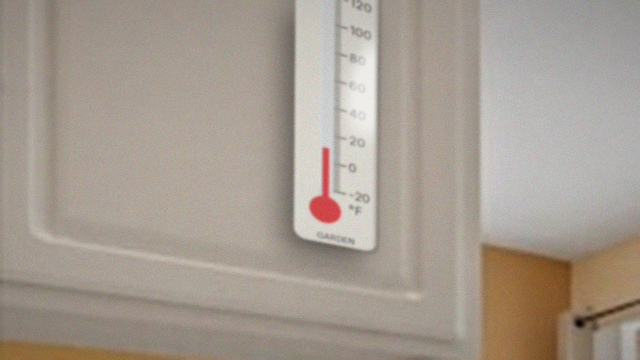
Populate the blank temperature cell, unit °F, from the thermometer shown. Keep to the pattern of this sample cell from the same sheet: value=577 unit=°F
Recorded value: value=10 unit=°F
